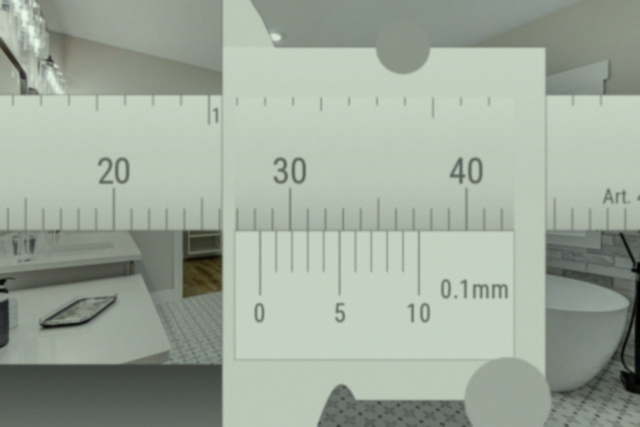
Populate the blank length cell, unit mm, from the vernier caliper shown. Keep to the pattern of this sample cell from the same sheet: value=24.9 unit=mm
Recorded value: value=28.3 unit=mm
